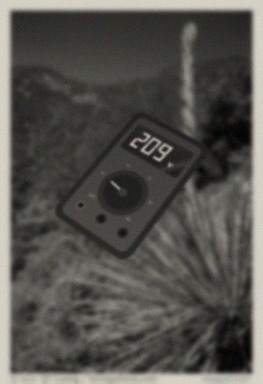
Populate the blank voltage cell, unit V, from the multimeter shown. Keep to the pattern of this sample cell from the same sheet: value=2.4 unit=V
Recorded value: value=209 unit=V
